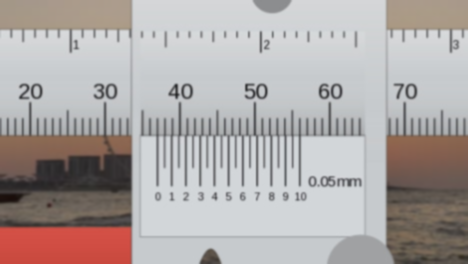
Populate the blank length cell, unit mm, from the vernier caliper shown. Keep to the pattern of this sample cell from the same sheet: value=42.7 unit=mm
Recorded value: value=37.0 unit=mm
